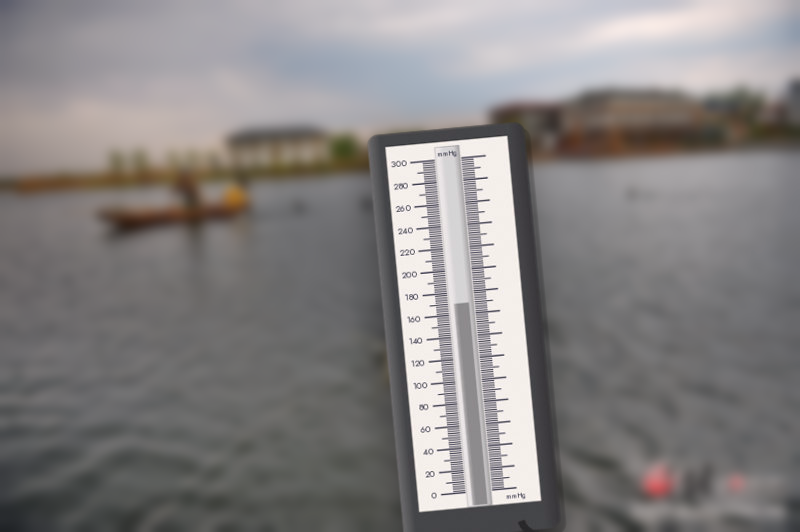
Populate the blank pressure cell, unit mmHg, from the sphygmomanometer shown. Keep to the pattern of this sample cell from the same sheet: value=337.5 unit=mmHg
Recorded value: value=170 unit=mmHg
